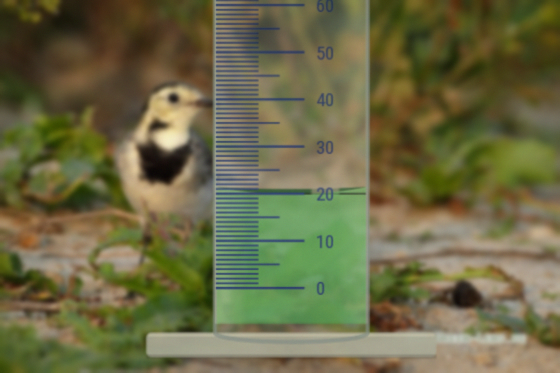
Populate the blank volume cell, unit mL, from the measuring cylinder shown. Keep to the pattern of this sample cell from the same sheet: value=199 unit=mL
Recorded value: value=20 unit=mL
